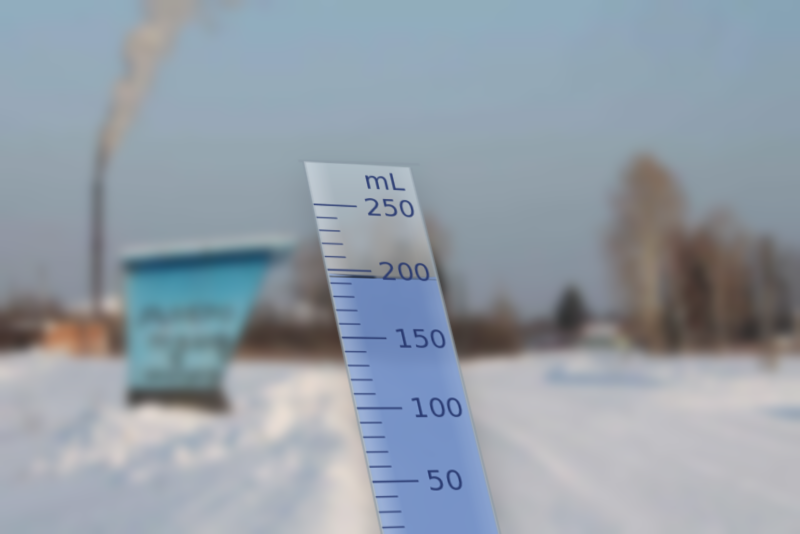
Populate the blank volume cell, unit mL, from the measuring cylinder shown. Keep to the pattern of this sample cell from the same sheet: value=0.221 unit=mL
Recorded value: value=195 unit=mL
